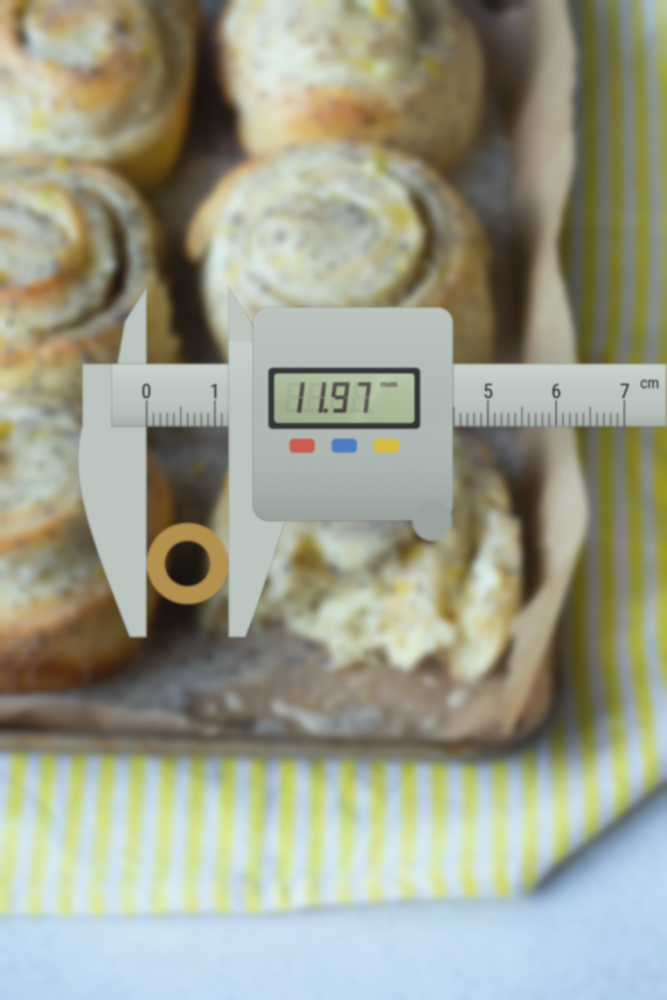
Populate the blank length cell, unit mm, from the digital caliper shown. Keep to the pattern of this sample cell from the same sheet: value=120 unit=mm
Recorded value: value=11.97 unit=mm
